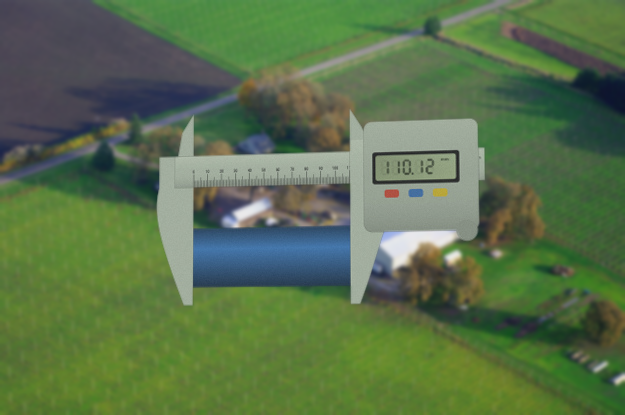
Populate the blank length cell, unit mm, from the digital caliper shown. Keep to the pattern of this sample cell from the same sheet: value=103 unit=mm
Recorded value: value=110.12 unit=mm
